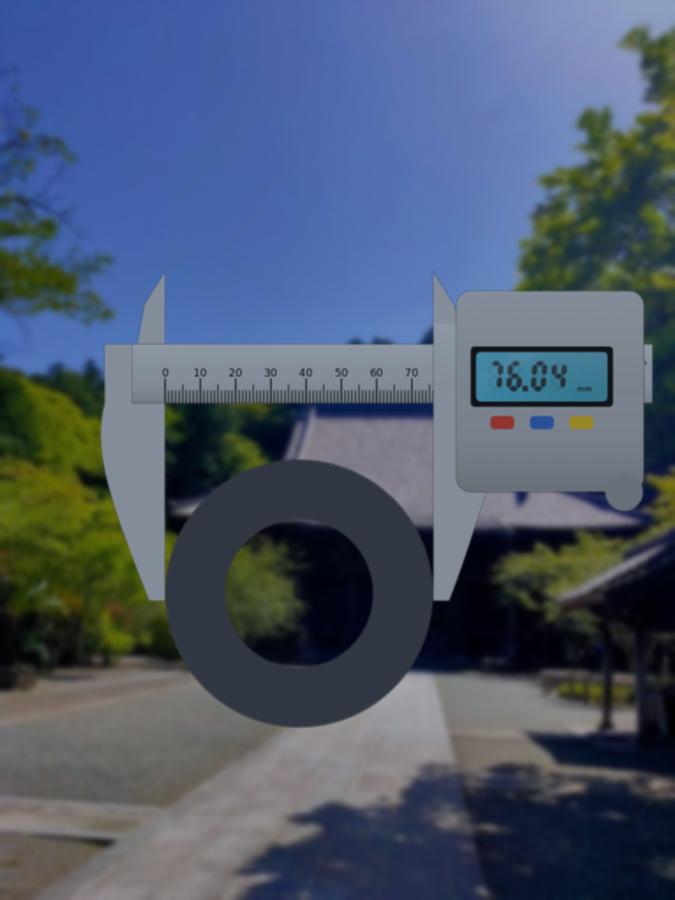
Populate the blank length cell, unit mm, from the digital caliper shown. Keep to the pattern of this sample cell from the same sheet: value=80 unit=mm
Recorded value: value=76.04 unit=mm
